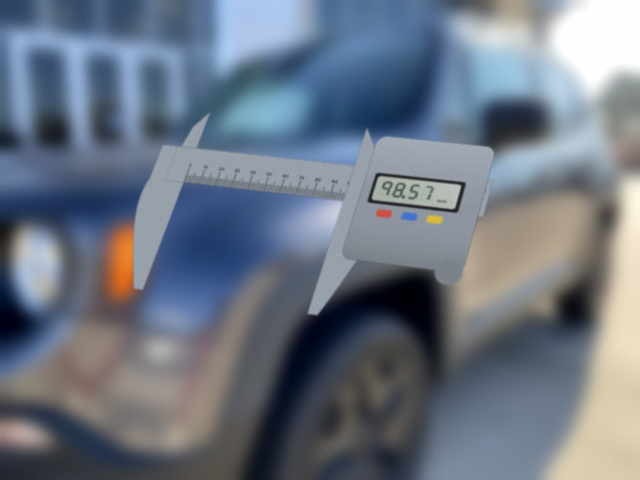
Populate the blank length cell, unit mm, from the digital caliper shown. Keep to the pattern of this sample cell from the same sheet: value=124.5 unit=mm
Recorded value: value=98.57 unit=mm
